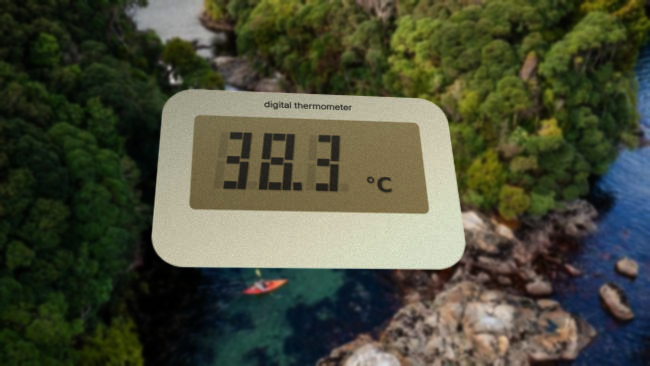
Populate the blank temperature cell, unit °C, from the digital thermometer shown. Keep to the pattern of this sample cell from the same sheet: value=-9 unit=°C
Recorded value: value=38.3 unit=°C
